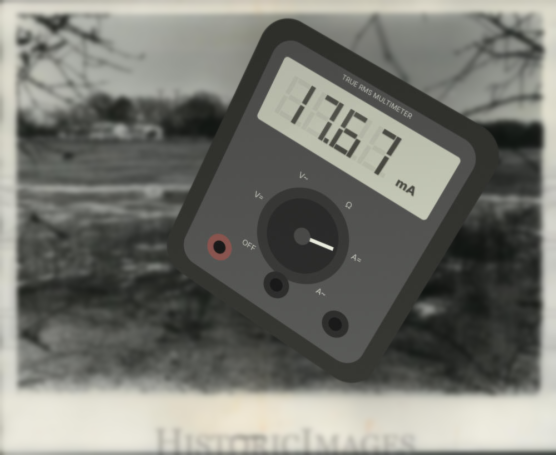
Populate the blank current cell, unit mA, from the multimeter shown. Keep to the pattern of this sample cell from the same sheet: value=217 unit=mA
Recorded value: value=17.67 unit=mA
